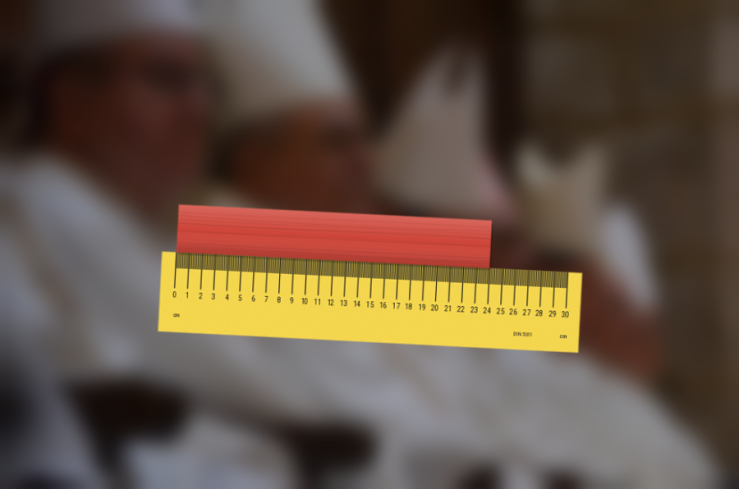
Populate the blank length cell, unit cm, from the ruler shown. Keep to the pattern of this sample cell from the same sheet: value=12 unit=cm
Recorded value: value=24 unit=cm
